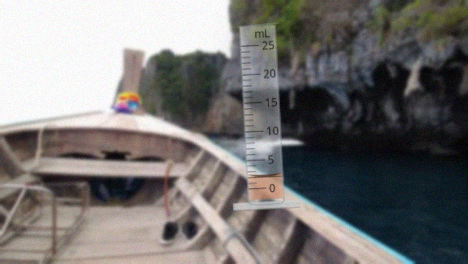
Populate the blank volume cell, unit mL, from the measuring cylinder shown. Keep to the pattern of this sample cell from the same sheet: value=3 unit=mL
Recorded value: value=2 unit=mL
